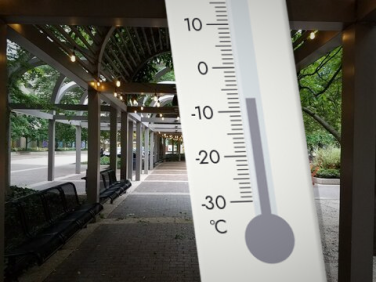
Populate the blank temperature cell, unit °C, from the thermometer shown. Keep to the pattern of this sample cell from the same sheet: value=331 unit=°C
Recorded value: value=-7 unit=°C
